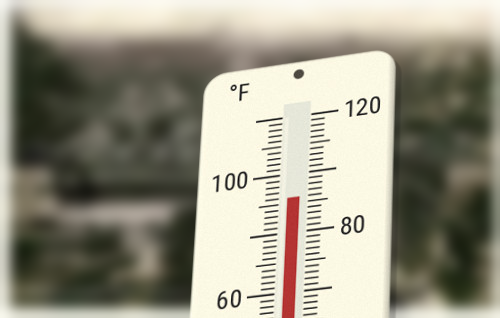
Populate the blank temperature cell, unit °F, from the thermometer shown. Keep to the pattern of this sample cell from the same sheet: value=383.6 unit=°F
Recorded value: value=92 unit=°F
